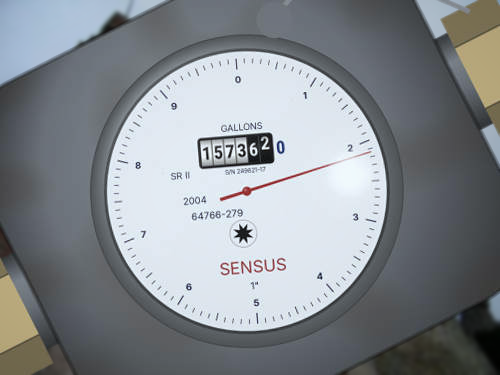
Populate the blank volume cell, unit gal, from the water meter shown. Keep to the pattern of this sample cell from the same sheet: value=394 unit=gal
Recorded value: value=1573622.1 unit=gal
